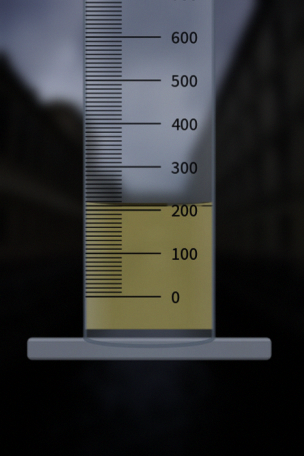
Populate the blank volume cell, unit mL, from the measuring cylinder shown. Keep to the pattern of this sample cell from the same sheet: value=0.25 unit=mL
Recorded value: value=210 unit=mL
